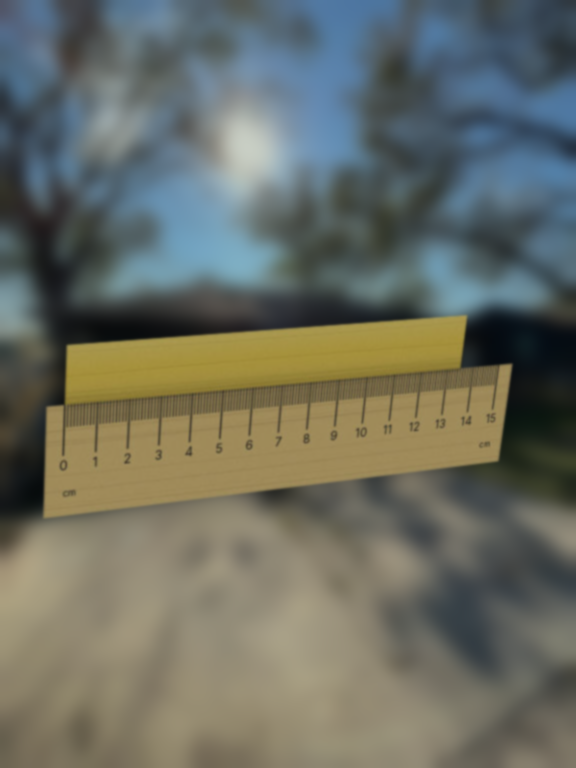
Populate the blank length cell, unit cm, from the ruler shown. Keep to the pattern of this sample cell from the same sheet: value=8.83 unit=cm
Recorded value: value=13.5 unit=cm
